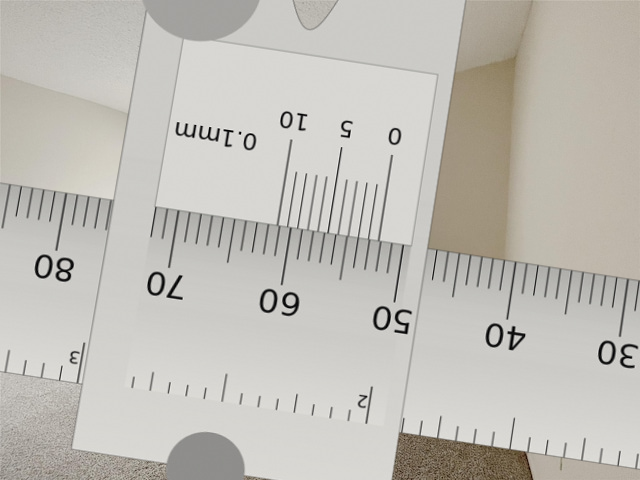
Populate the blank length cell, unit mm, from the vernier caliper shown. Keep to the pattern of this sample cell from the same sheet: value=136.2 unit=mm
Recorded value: value=52.2 unit=mm
